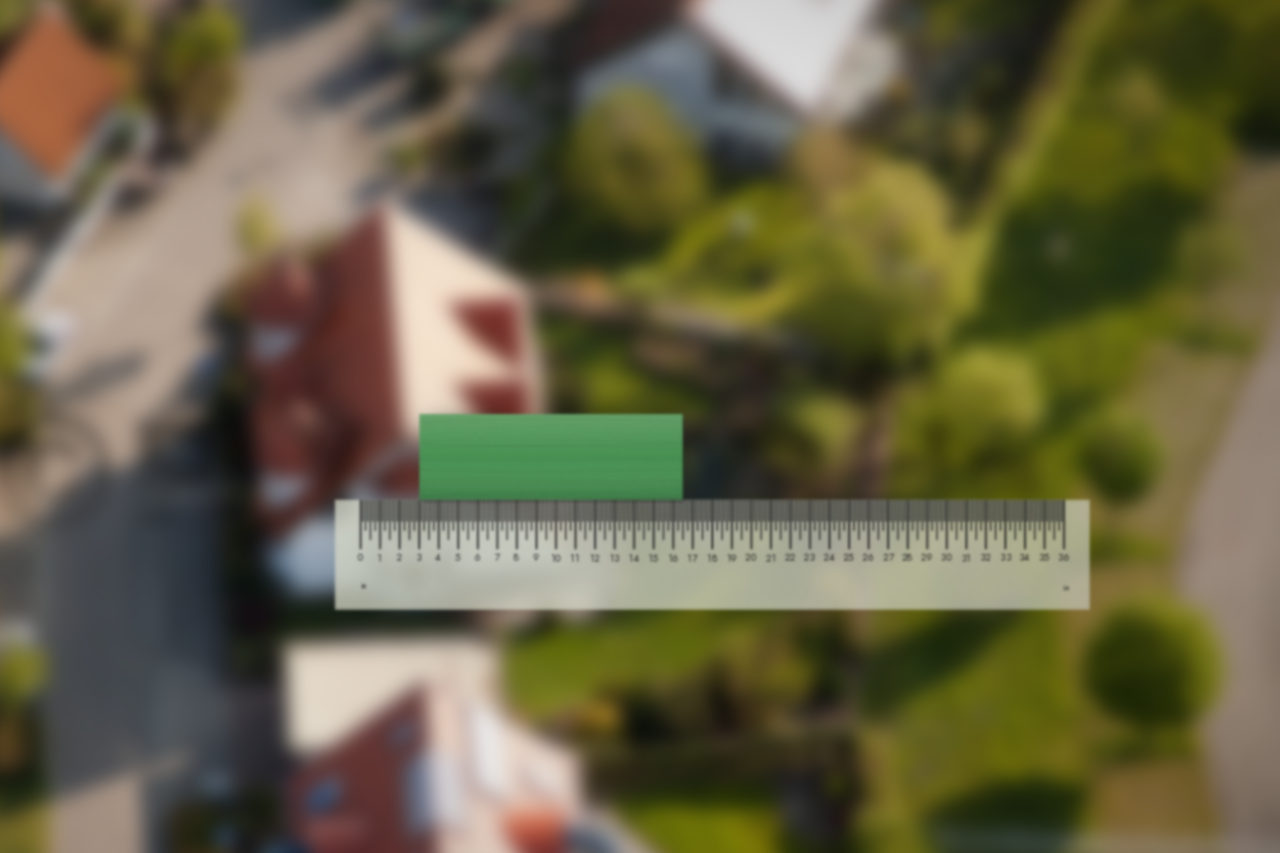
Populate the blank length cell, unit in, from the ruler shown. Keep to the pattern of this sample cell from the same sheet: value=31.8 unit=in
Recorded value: value=13.5 unit=in
